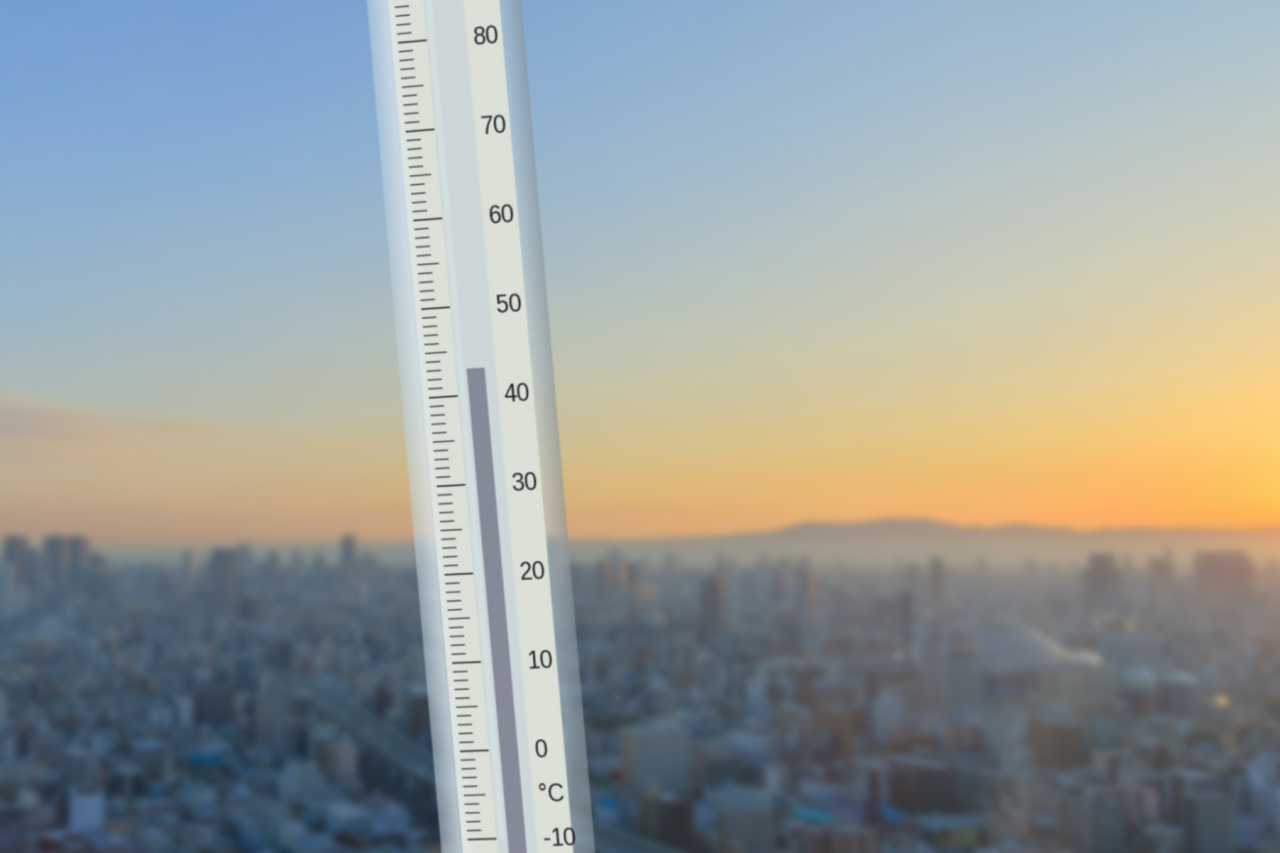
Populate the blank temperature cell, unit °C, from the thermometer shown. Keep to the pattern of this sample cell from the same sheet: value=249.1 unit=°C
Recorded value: value=43 unit=°C
